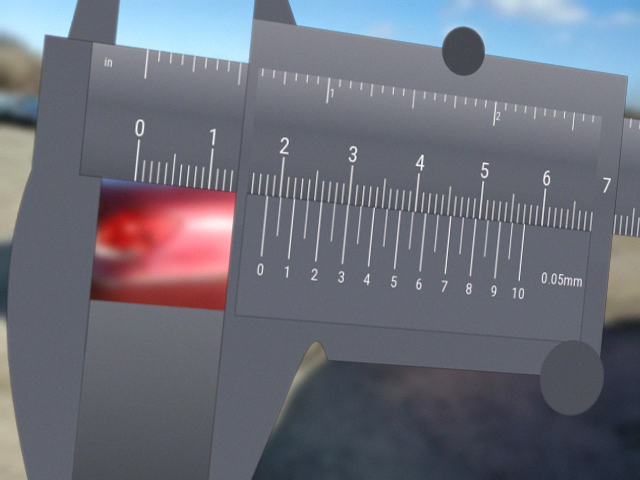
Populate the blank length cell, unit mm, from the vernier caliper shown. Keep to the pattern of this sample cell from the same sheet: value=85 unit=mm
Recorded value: value=18.2 unit=mm
